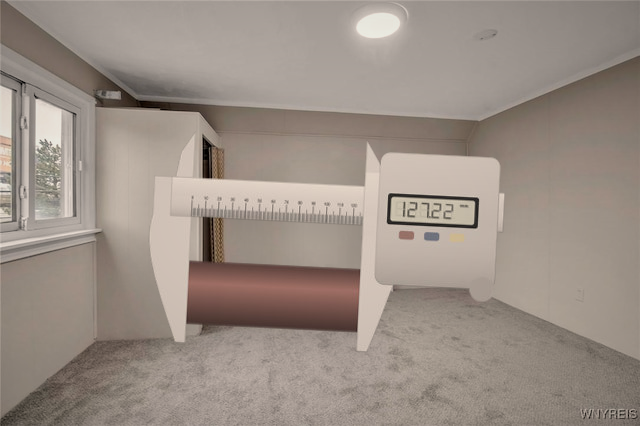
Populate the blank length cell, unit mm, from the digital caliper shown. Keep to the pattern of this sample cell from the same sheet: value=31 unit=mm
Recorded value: value=127.22 unit=mm
